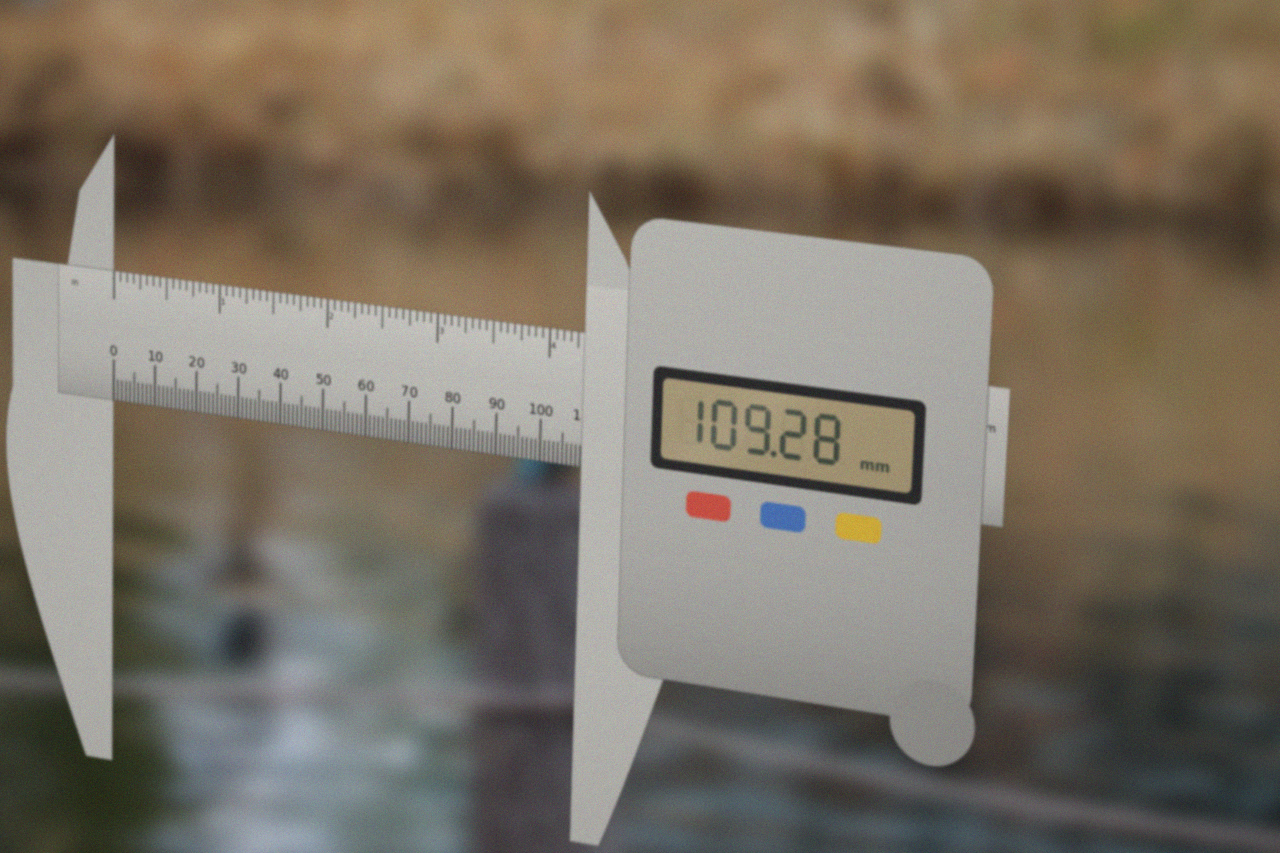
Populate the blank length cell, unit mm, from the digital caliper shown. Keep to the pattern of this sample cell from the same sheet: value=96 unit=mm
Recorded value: value=109.28 unit=mm
